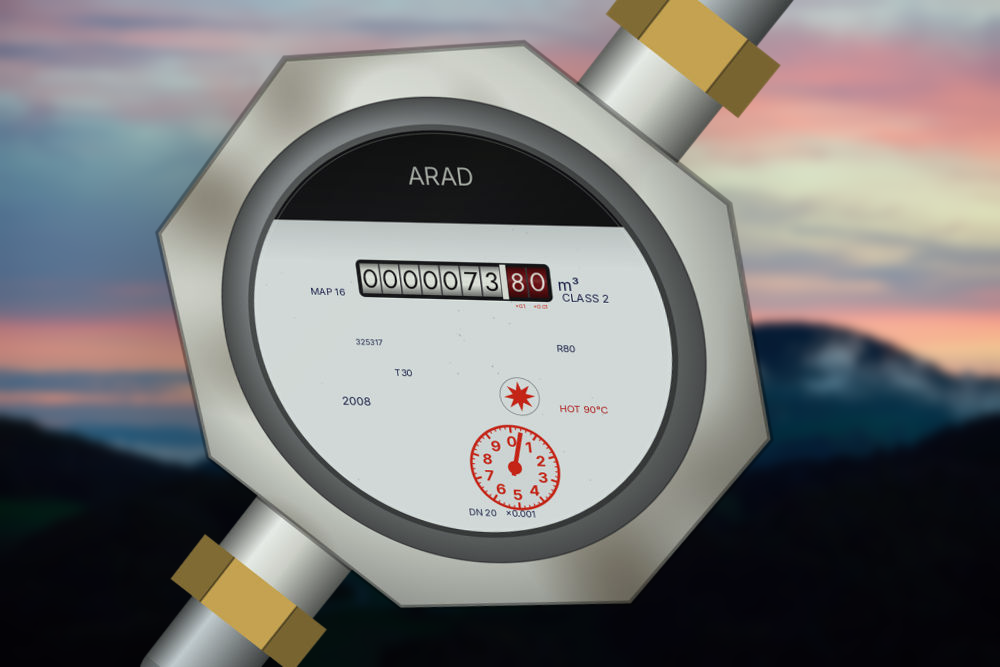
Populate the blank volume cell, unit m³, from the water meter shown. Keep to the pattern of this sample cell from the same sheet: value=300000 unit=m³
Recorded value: value=73.800 unit=m³
